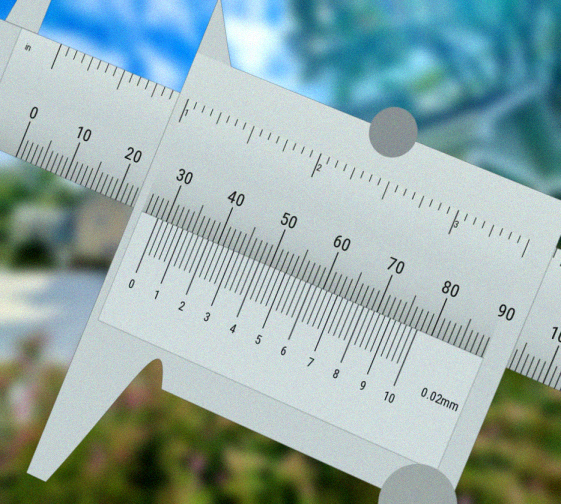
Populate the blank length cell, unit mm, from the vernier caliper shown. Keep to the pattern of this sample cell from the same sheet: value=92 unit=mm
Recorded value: value=28.4 unit=mm
